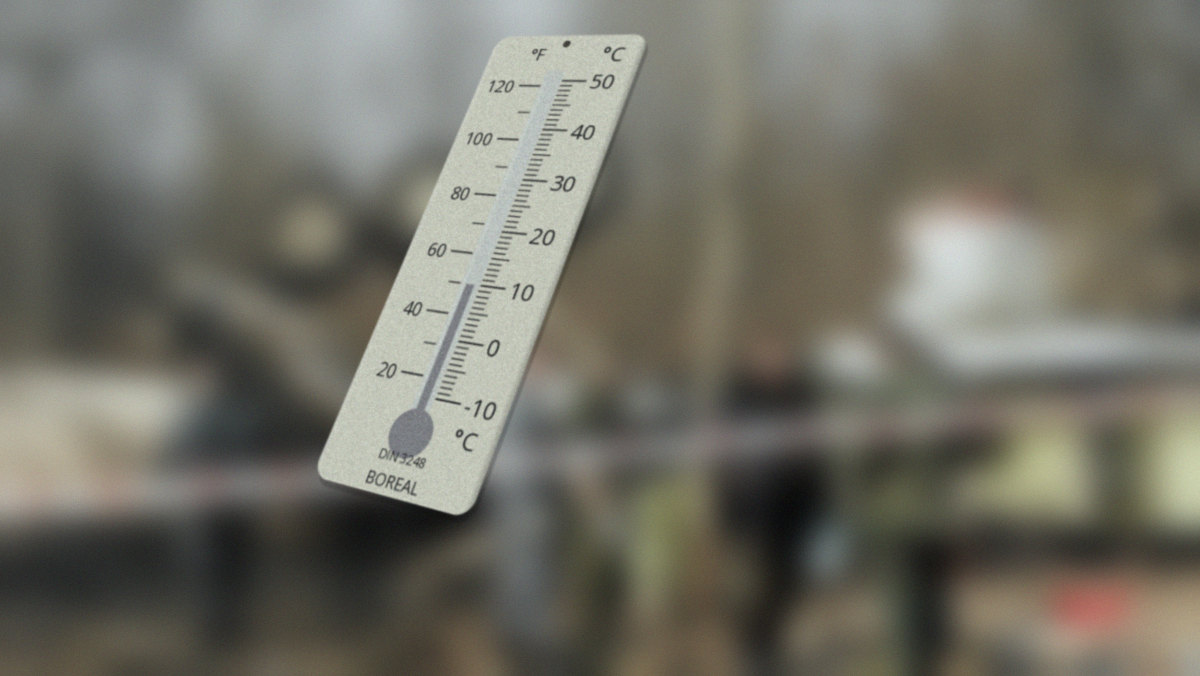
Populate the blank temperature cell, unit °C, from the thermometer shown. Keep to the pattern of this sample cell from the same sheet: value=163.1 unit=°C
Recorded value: value=10 unit=°C
